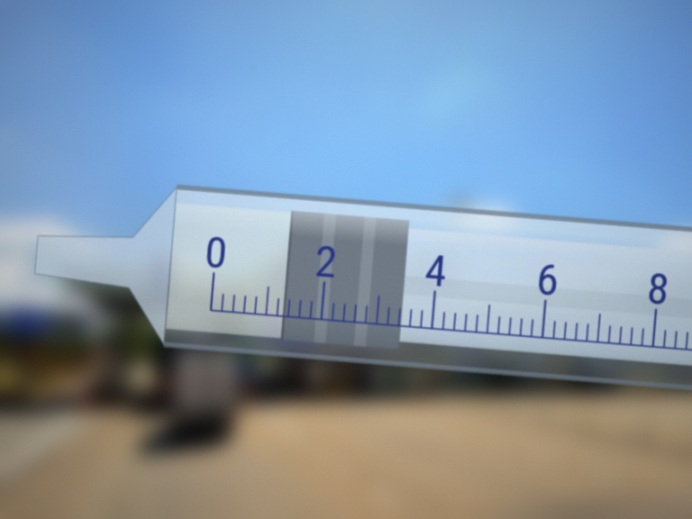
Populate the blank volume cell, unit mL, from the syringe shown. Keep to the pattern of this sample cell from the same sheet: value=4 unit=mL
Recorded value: value=1.3 unit=mL
